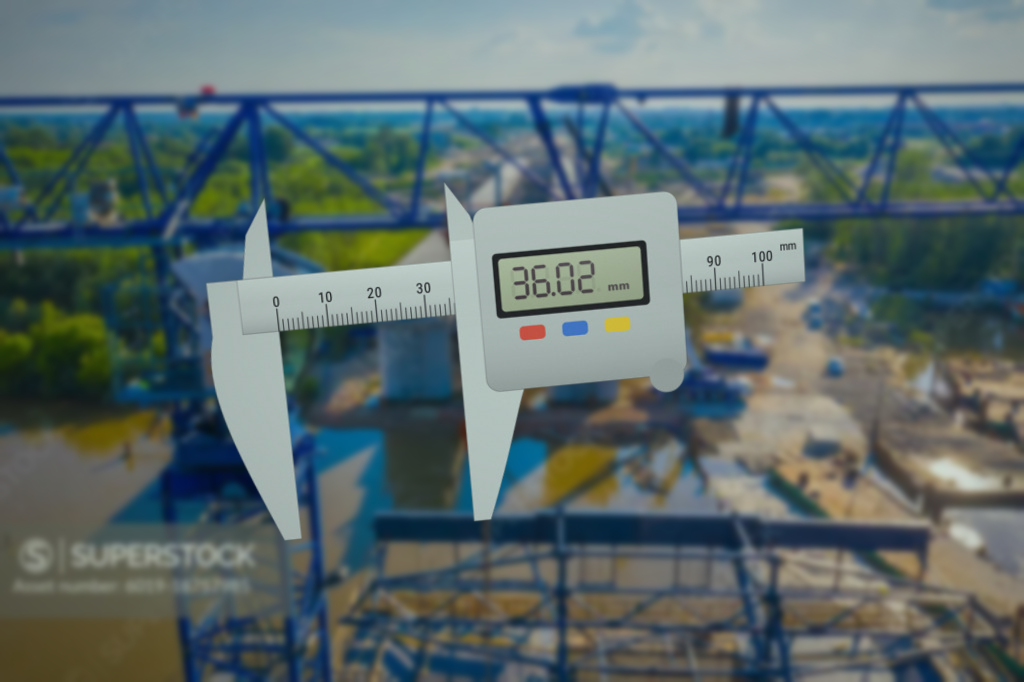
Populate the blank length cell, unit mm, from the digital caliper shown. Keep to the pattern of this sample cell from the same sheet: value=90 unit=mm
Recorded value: value=36.02 unit=mm
